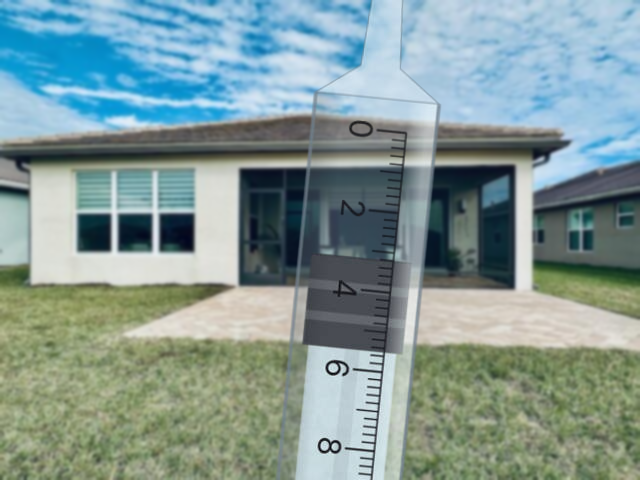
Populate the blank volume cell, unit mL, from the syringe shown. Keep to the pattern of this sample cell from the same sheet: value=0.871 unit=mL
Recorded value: value=3.2 unit=mL
